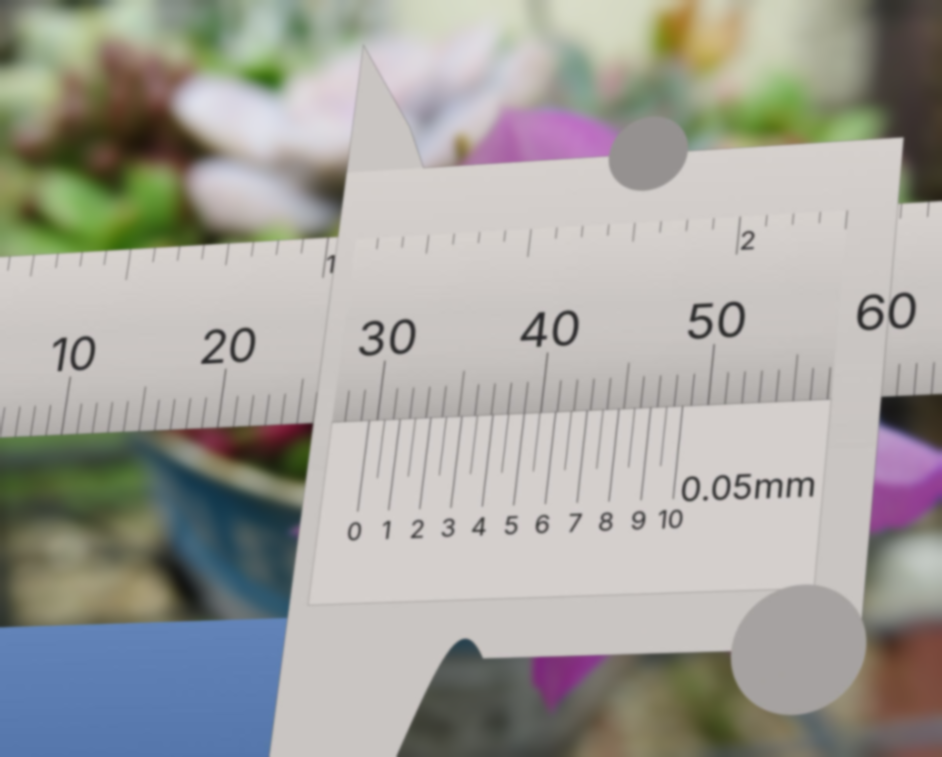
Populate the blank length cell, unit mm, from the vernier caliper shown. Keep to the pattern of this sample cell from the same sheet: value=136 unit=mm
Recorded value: value=29.5 unit=mm
